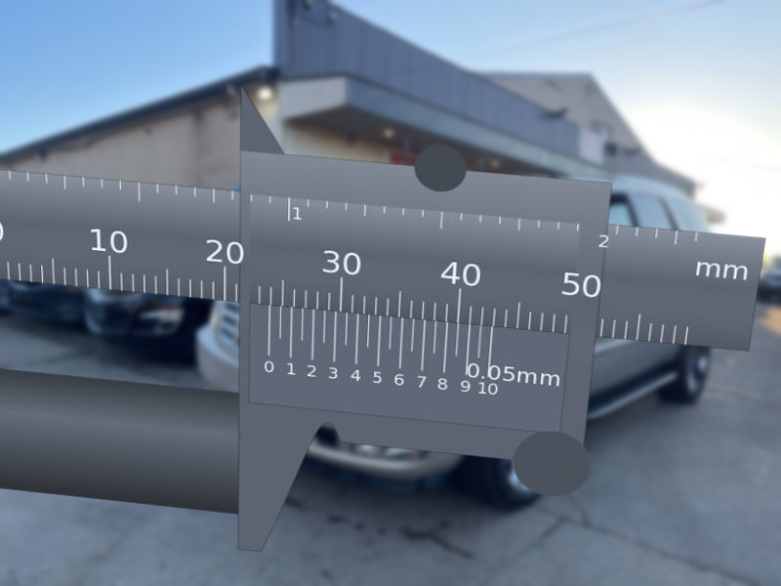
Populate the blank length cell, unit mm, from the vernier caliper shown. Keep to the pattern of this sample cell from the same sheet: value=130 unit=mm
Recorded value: value=23.9 unit=mm
